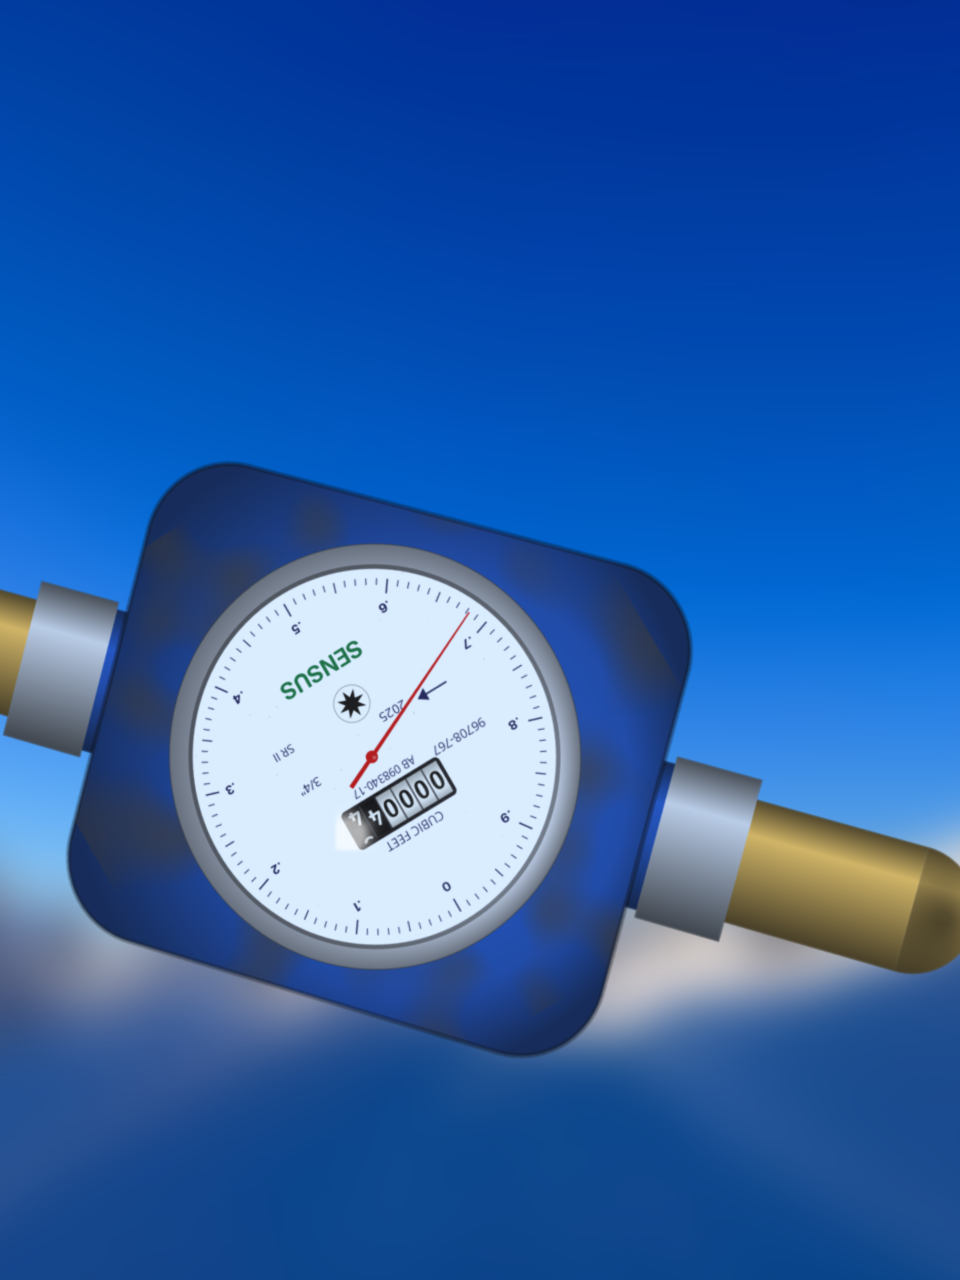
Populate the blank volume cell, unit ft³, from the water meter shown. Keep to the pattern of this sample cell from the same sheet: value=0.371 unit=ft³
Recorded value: value=43.68 unit=ft³
